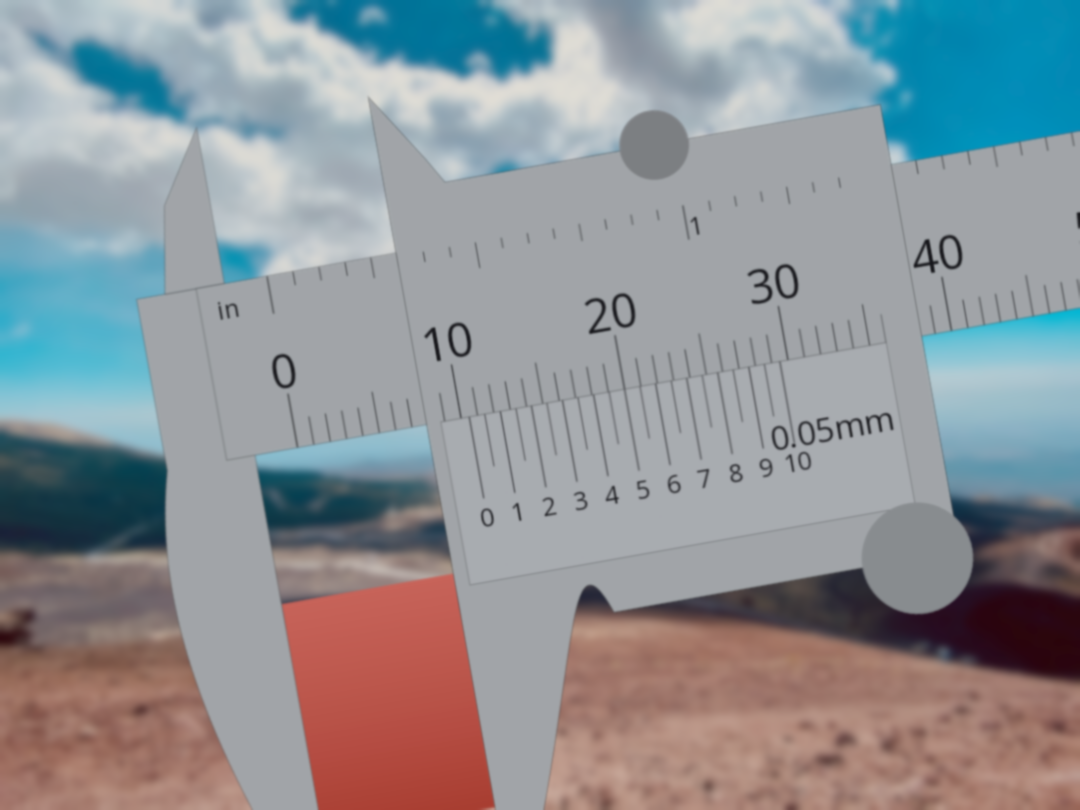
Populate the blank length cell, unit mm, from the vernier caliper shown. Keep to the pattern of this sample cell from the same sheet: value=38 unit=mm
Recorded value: value=10.5 unit=mm
